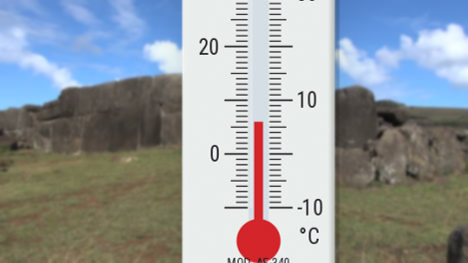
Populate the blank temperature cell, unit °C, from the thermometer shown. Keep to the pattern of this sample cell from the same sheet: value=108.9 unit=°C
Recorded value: value=6 unit=°C
